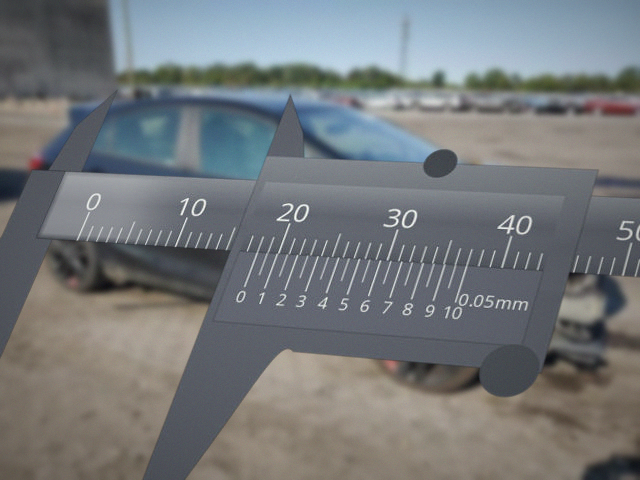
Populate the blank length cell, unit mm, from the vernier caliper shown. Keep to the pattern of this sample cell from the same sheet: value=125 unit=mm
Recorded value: value=18.0 unit=mm
